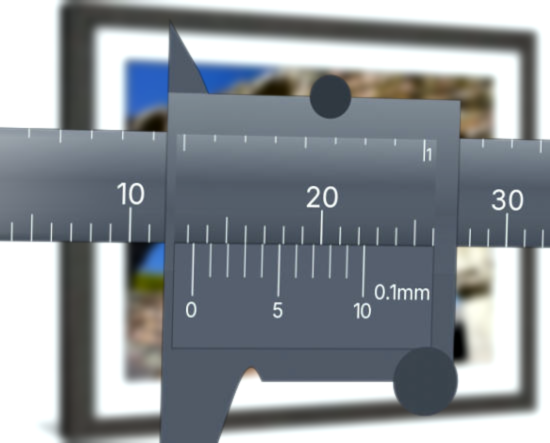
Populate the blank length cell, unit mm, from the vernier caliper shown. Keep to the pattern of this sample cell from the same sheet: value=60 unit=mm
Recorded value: value=13.3 unit=mm
